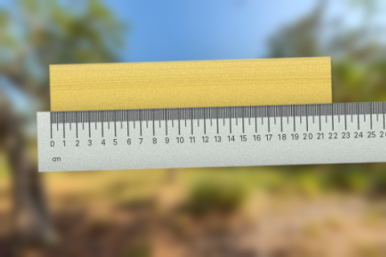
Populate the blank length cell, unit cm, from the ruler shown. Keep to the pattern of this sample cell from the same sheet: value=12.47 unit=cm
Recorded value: value=22 unit=cm
